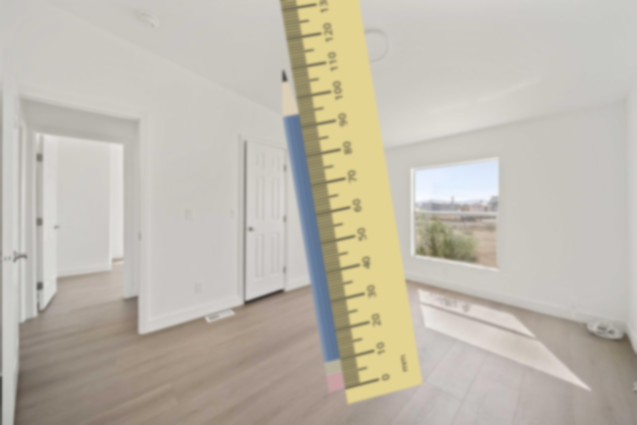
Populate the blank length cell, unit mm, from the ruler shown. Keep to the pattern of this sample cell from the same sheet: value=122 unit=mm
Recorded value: value=110 unit=mm
